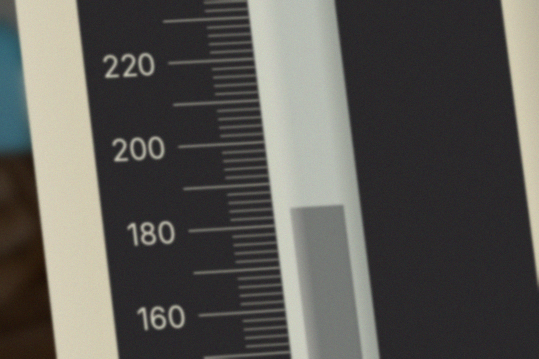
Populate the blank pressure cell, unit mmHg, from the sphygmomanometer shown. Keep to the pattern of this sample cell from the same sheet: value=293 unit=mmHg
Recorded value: value=184 unit=mmHg
